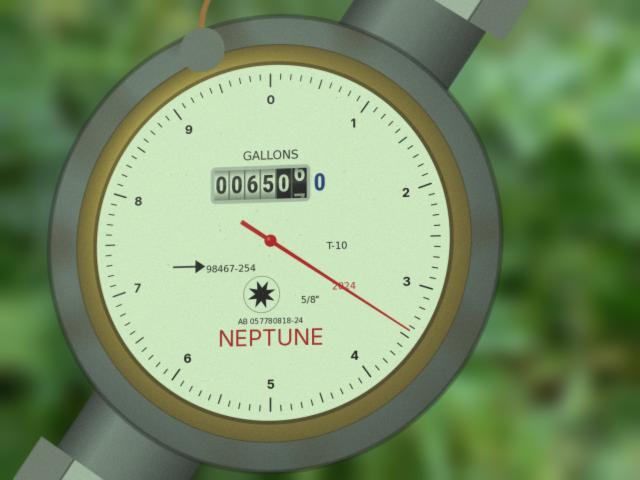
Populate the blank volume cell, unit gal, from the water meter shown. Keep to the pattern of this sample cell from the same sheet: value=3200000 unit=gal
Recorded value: value=65063.4 unit=gal
